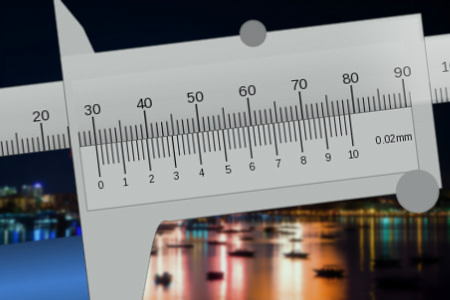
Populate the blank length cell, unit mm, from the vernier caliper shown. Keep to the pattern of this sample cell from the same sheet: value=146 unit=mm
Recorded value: value=30.0 unit=mm
